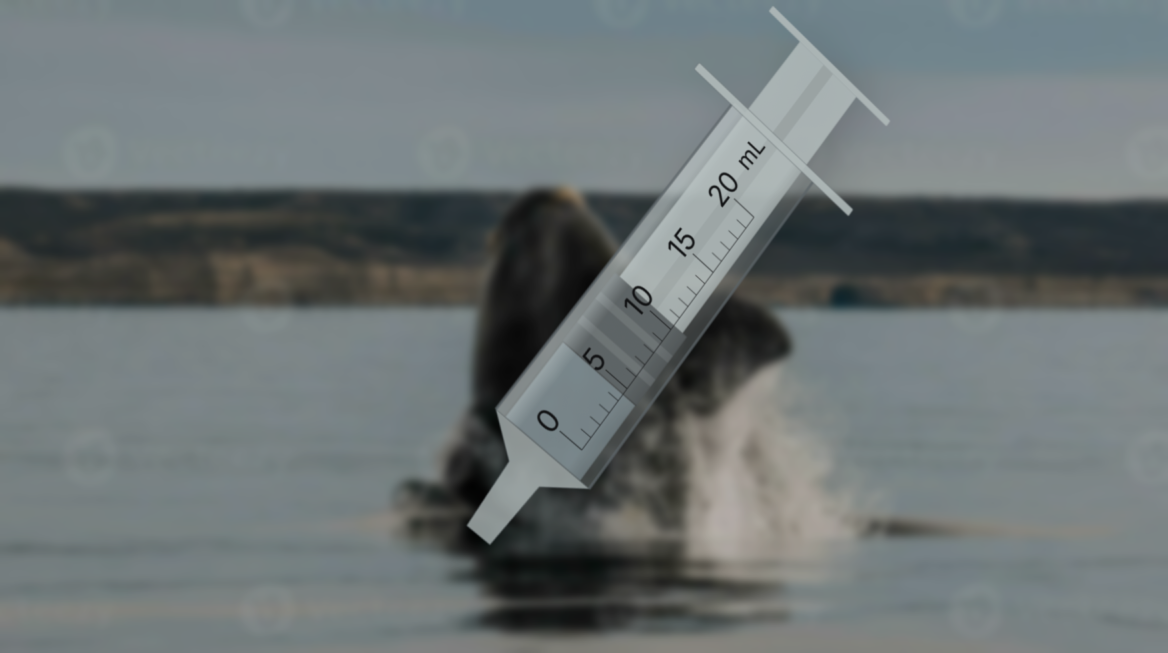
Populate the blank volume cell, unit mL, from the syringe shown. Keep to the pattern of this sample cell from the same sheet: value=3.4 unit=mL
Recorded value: value=4.5 unit=mL
